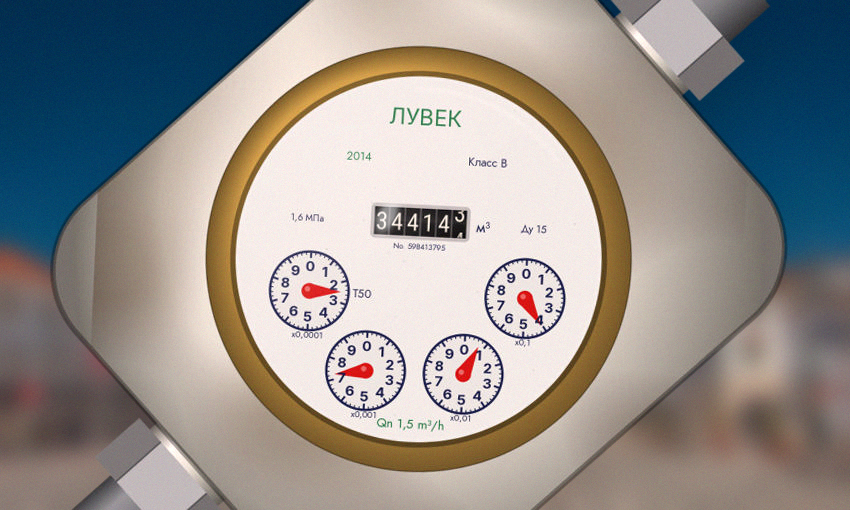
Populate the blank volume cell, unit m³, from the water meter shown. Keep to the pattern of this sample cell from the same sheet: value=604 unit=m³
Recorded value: value=344143.4072 unit=m³
